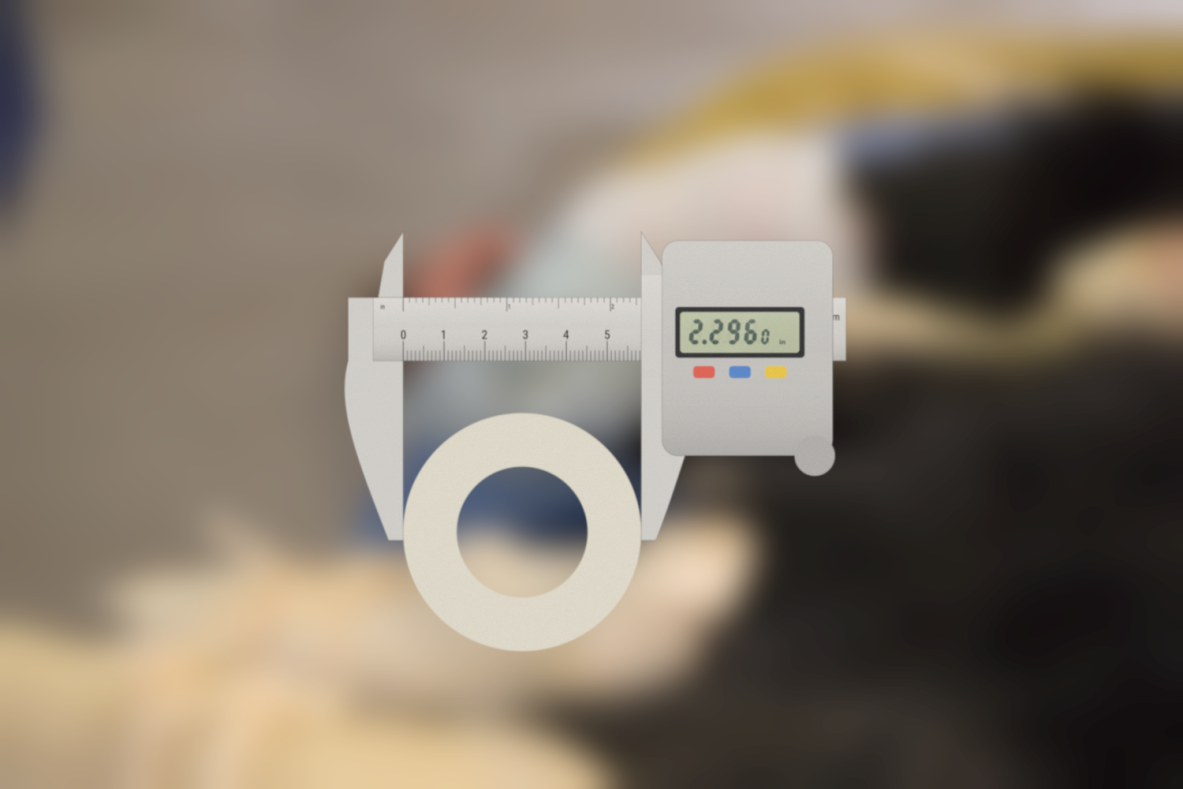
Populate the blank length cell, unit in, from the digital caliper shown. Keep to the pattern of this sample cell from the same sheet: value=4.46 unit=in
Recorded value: value=2.2960 unit=in
